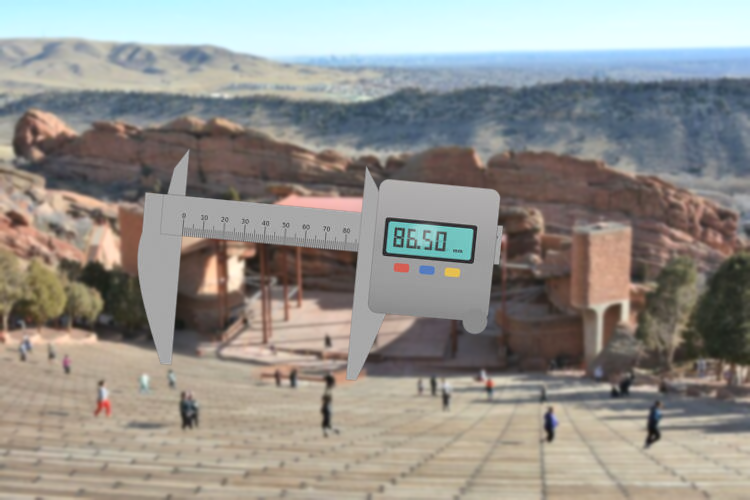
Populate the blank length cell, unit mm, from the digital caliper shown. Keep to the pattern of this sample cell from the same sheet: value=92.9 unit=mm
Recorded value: value=86.50 unit=mm
